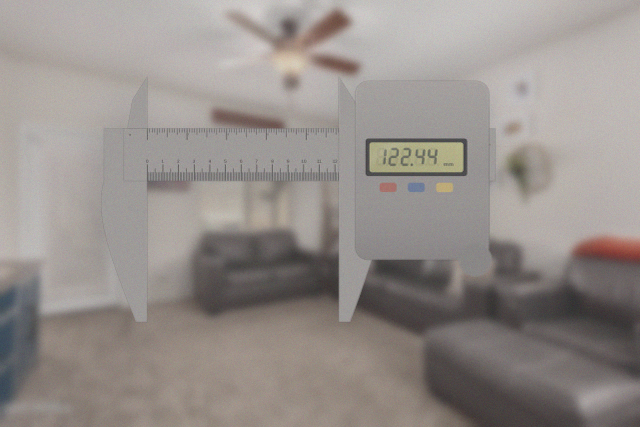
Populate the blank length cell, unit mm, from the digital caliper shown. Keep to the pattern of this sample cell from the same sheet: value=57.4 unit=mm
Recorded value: value=122.44 unit=mm
